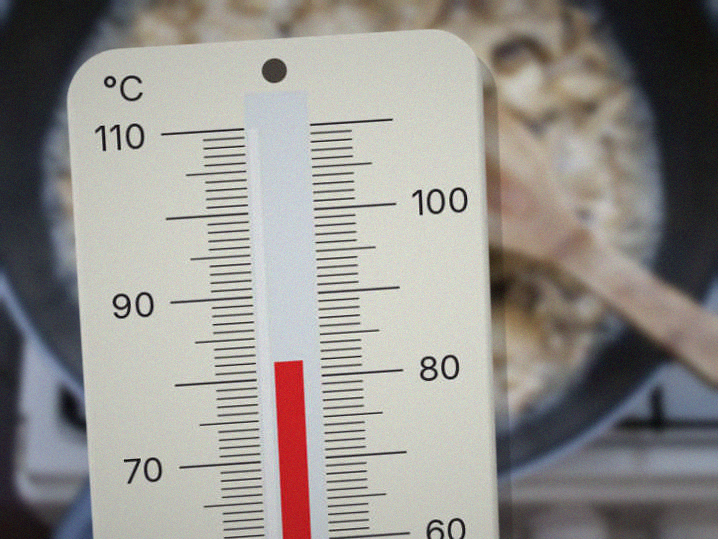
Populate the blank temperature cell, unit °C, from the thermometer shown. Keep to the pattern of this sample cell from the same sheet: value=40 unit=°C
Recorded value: value=82 unit=°C
